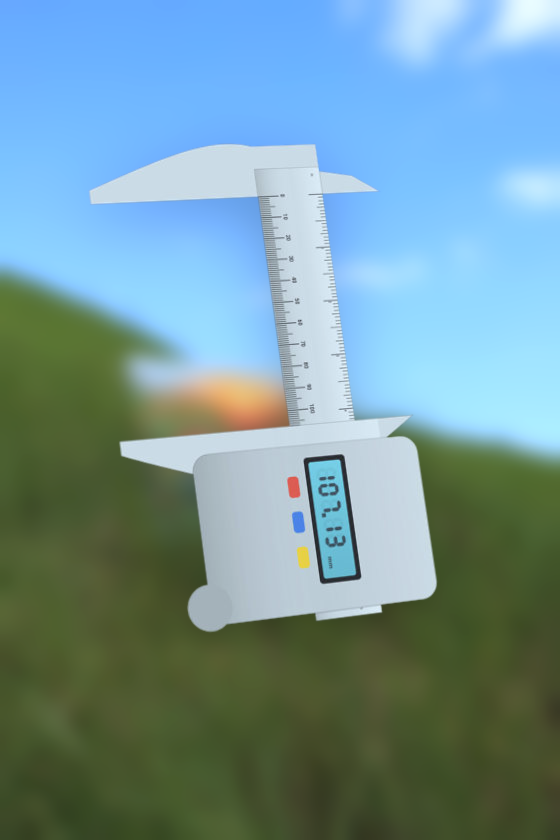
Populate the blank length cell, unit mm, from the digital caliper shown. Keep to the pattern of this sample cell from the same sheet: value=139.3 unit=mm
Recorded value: value=107.13 unit=mm
